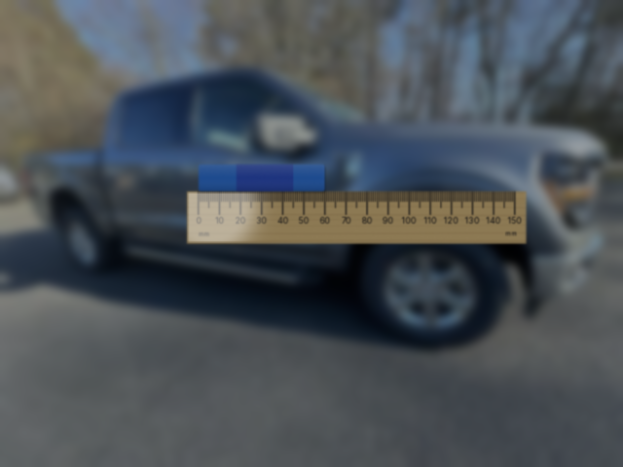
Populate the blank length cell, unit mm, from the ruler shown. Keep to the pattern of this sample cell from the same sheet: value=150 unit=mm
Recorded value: value=60 unit=mm
